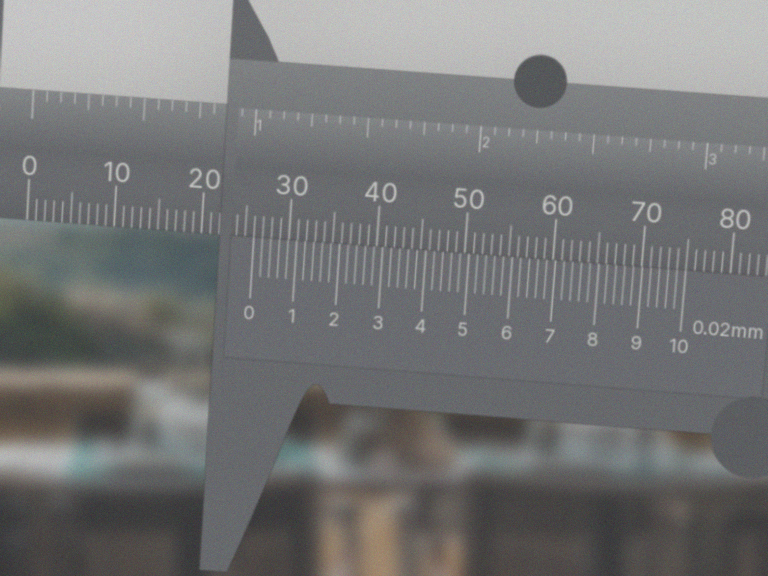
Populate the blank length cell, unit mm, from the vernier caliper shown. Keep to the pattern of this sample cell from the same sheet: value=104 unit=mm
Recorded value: value=26.0 unit=mm
